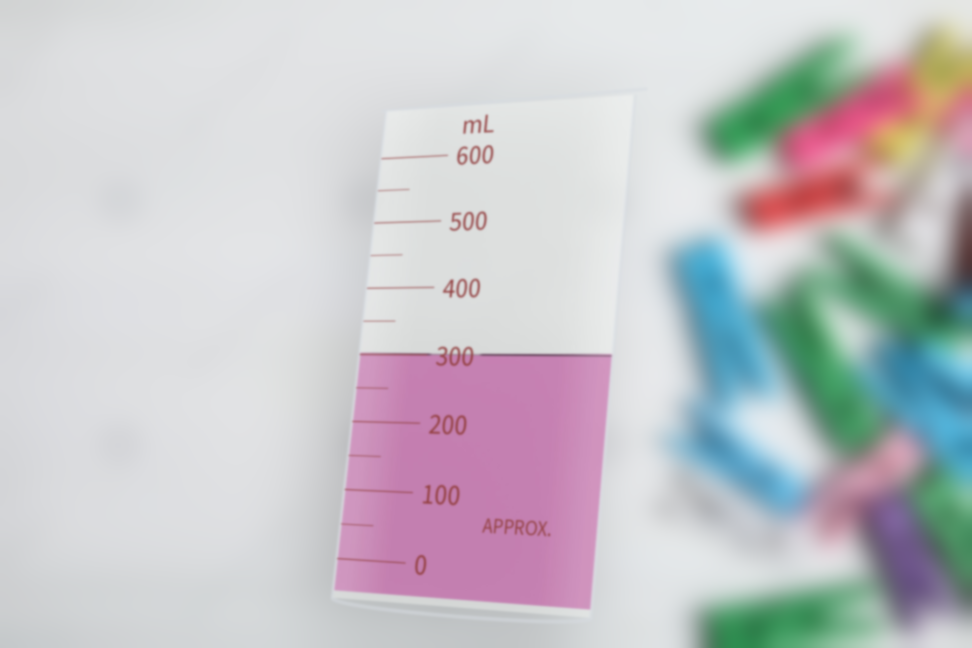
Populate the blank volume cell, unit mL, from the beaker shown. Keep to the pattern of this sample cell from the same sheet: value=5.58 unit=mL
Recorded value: value=300 unit=mL
